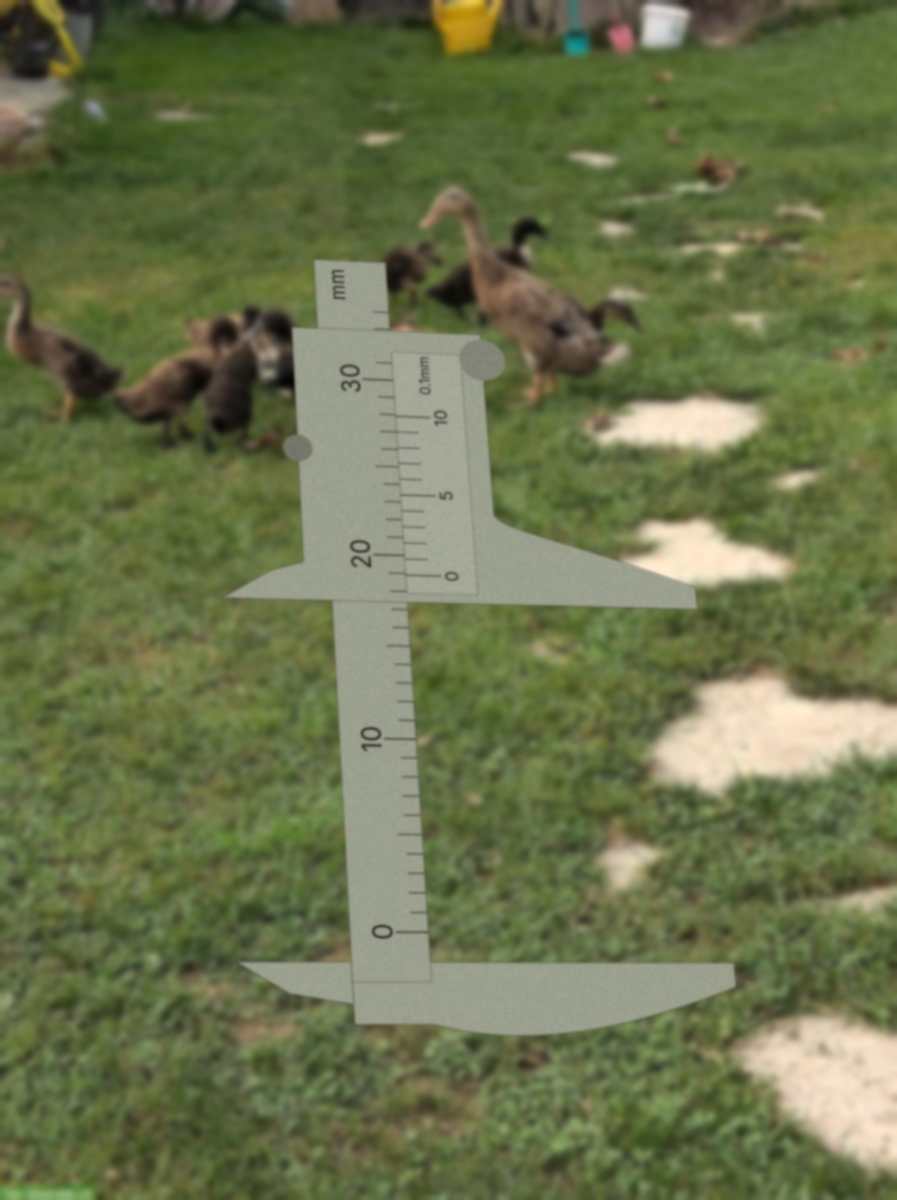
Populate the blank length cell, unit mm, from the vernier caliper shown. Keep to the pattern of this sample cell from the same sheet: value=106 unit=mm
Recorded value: value=18.9 unit=mm
